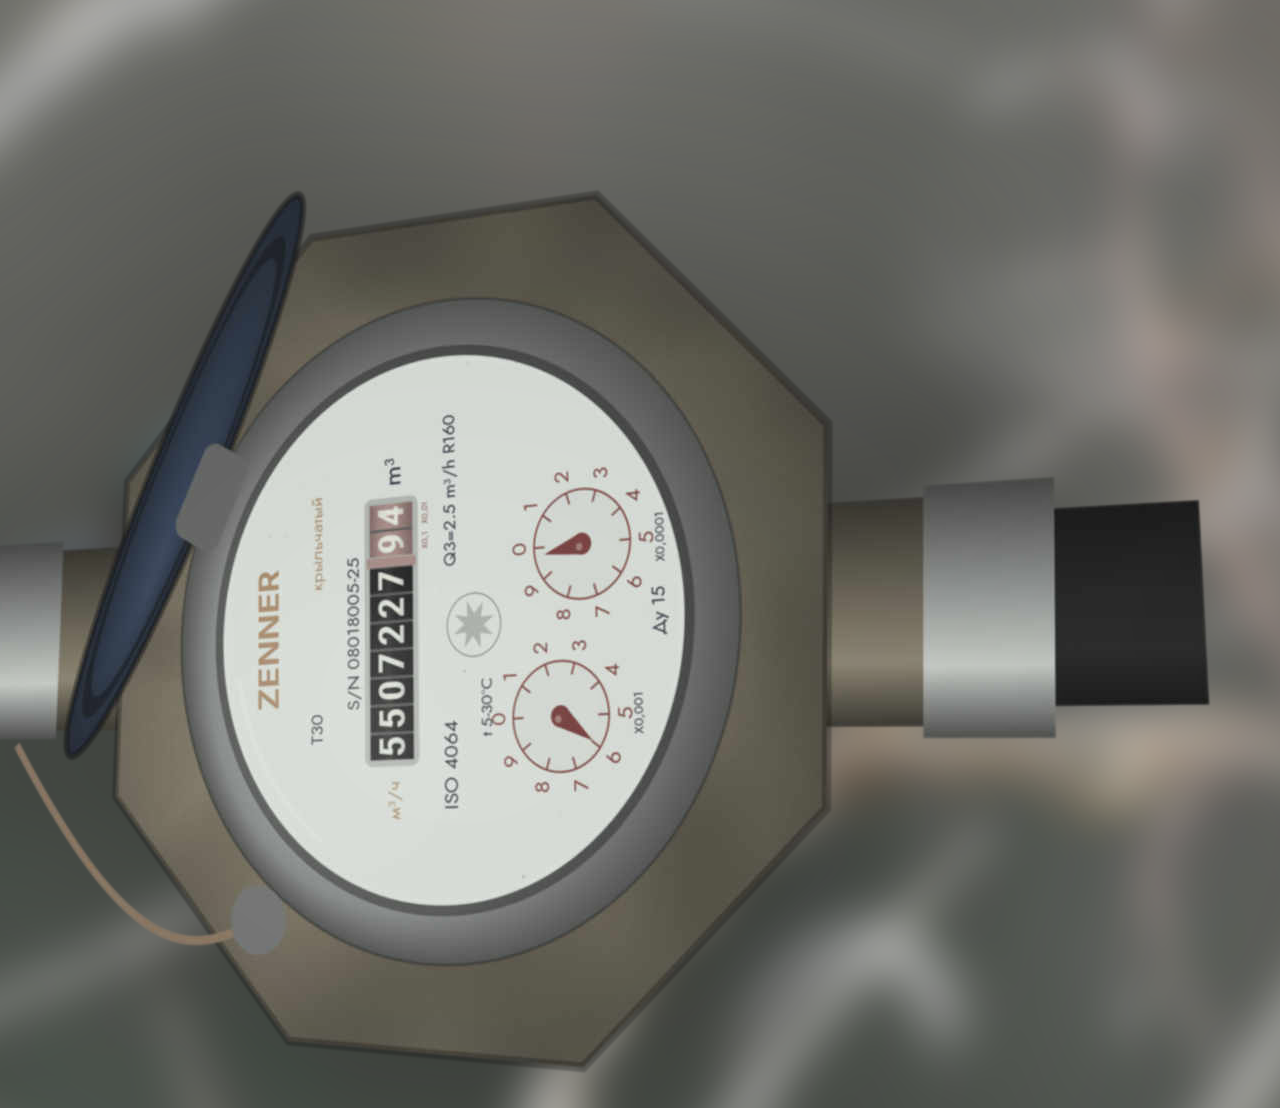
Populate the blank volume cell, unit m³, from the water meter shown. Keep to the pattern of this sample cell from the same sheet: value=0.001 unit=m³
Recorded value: value=5507227.9459 unit=m³
